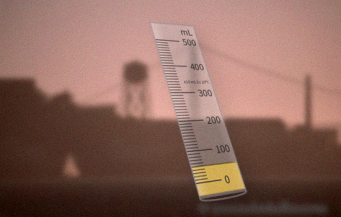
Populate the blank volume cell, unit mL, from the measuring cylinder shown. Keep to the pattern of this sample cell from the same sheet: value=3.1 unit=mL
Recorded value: value=50 unit=mL
